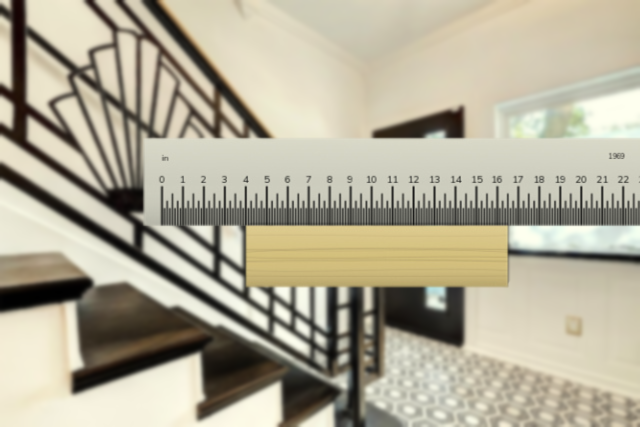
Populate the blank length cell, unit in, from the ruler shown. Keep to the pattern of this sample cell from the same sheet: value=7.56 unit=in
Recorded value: value=12.5 unit=in
